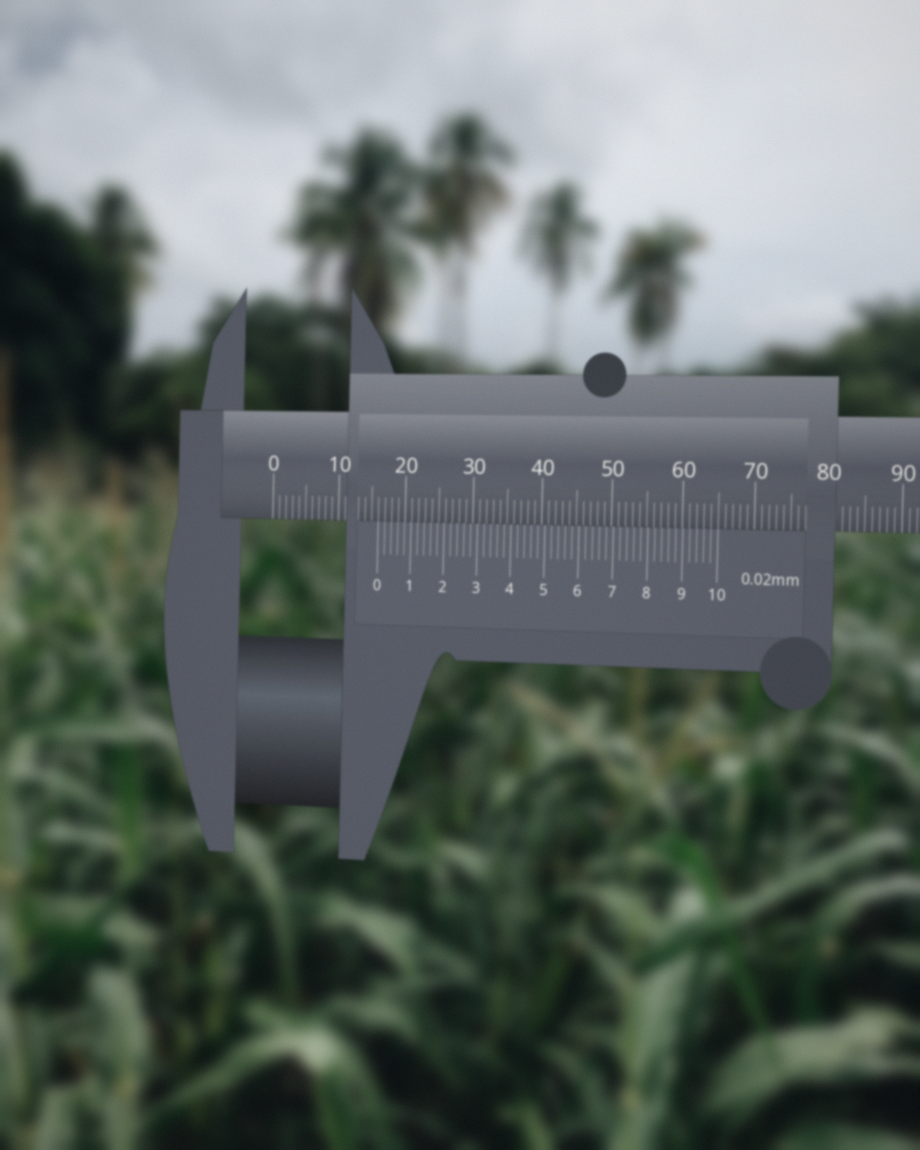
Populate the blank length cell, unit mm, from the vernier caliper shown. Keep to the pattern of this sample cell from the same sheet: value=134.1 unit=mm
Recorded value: value=16.0 unit=mm
